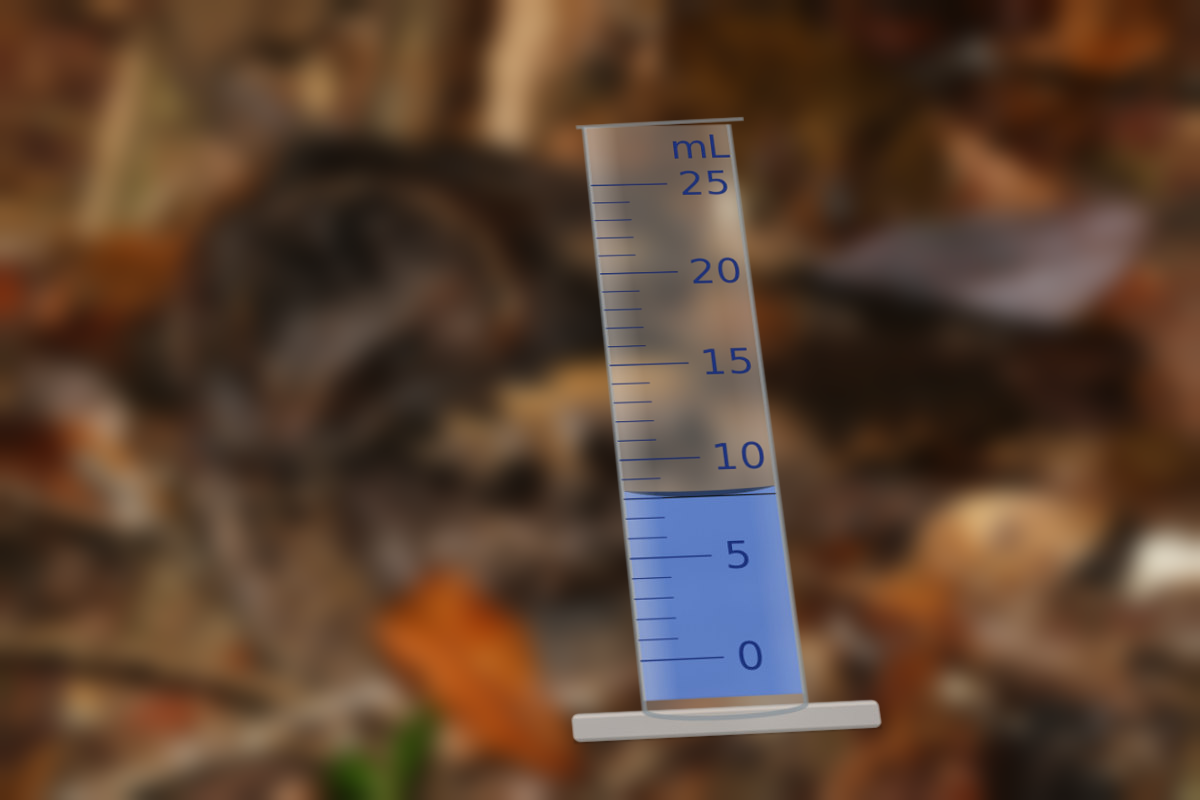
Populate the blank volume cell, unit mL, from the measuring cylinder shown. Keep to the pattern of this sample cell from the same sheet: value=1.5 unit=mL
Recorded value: value=8 unit=mL
